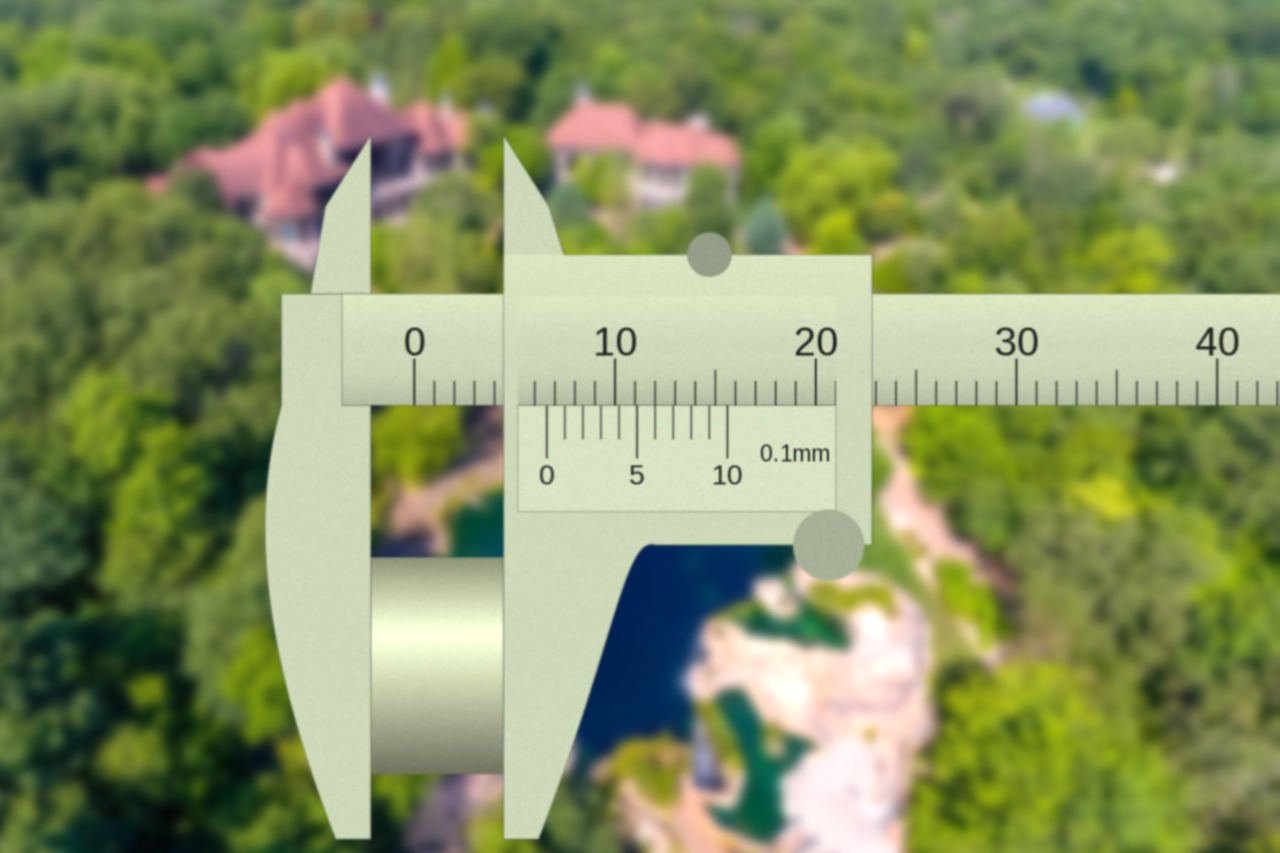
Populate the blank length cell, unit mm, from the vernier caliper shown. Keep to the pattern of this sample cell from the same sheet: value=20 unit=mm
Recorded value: value=6.6 unit=mm
